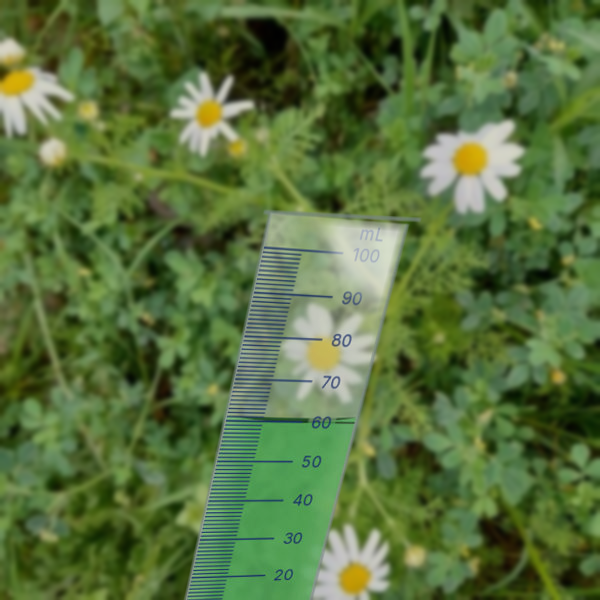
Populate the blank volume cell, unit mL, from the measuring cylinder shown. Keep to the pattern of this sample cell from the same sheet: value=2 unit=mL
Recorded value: value=60 unit=mL
